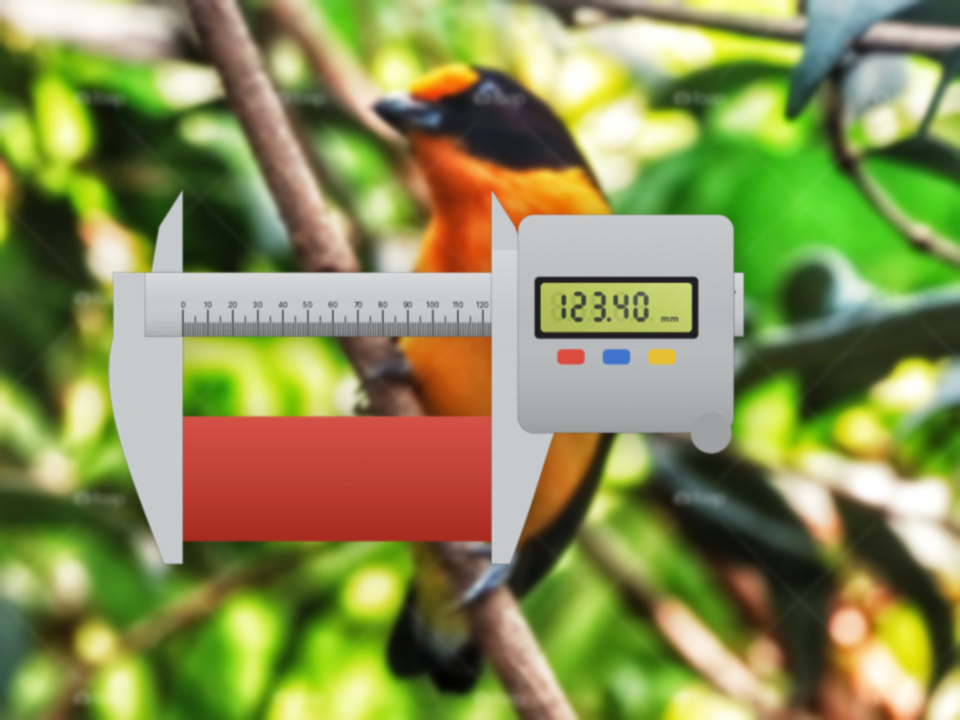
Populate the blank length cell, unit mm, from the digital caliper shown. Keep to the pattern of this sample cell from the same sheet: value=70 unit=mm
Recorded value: value=123.40 unit=mm
